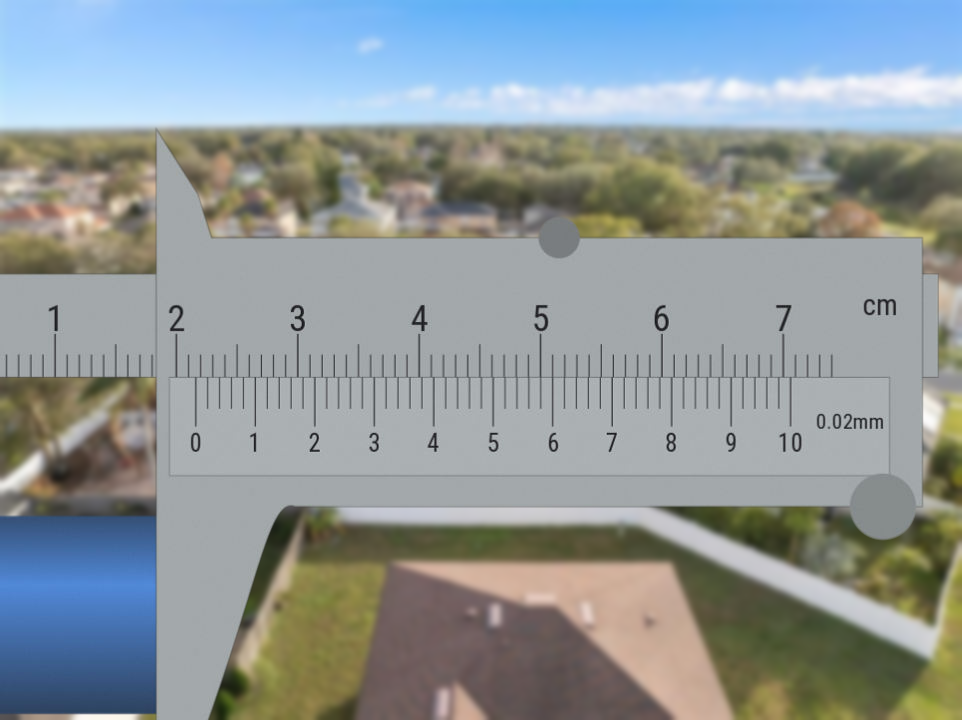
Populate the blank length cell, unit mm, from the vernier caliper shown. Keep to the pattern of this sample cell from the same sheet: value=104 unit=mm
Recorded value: value=21.6 unit=mm
